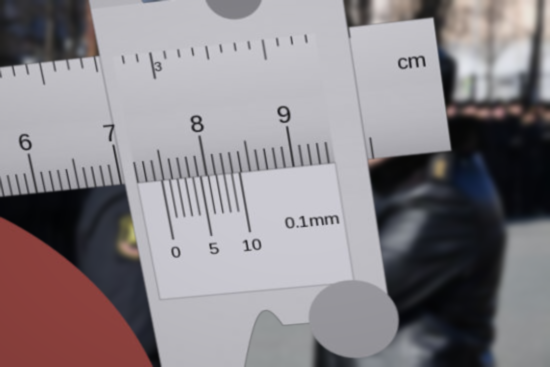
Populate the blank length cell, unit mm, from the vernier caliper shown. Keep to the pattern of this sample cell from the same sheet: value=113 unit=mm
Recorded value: value=74.8 unit=mm
